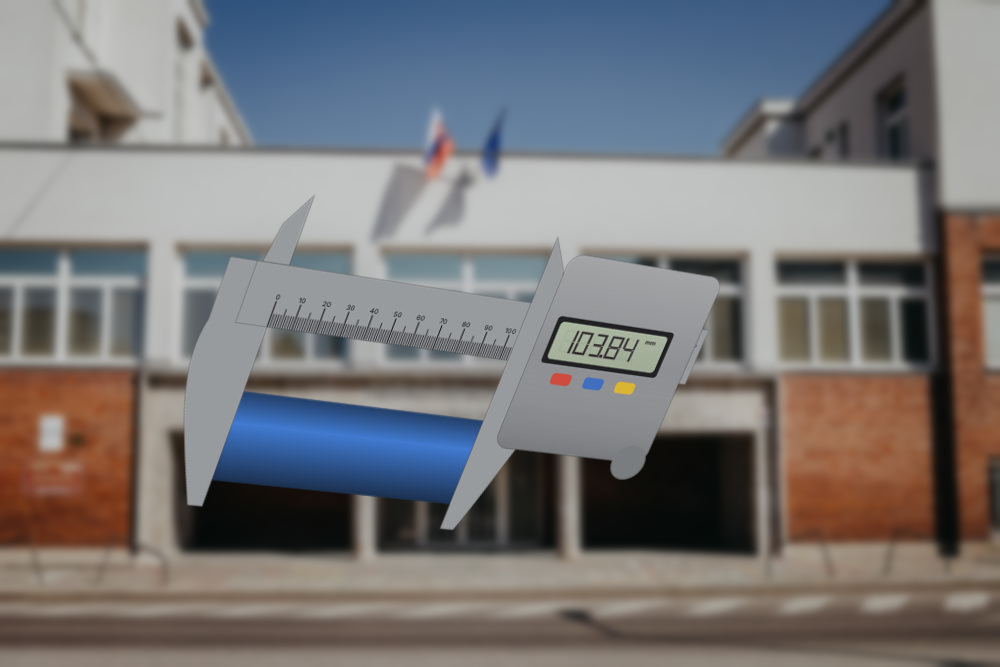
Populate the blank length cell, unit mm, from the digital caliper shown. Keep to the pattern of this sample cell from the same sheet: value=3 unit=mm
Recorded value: value=103.84 unit=mm
